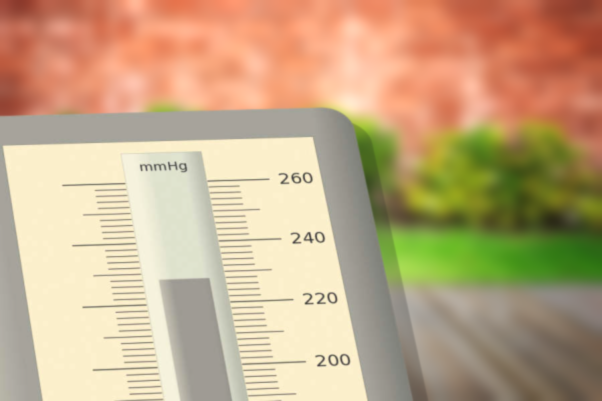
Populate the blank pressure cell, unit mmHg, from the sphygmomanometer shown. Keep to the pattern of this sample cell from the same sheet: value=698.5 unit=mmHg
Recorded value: value=228 unit=mmHg
